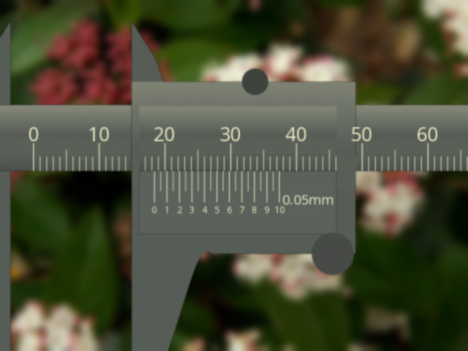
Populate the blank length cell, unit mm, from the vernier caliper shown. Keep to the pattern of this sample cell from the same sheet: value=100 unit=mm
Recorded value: value=18.4 unit=mm
